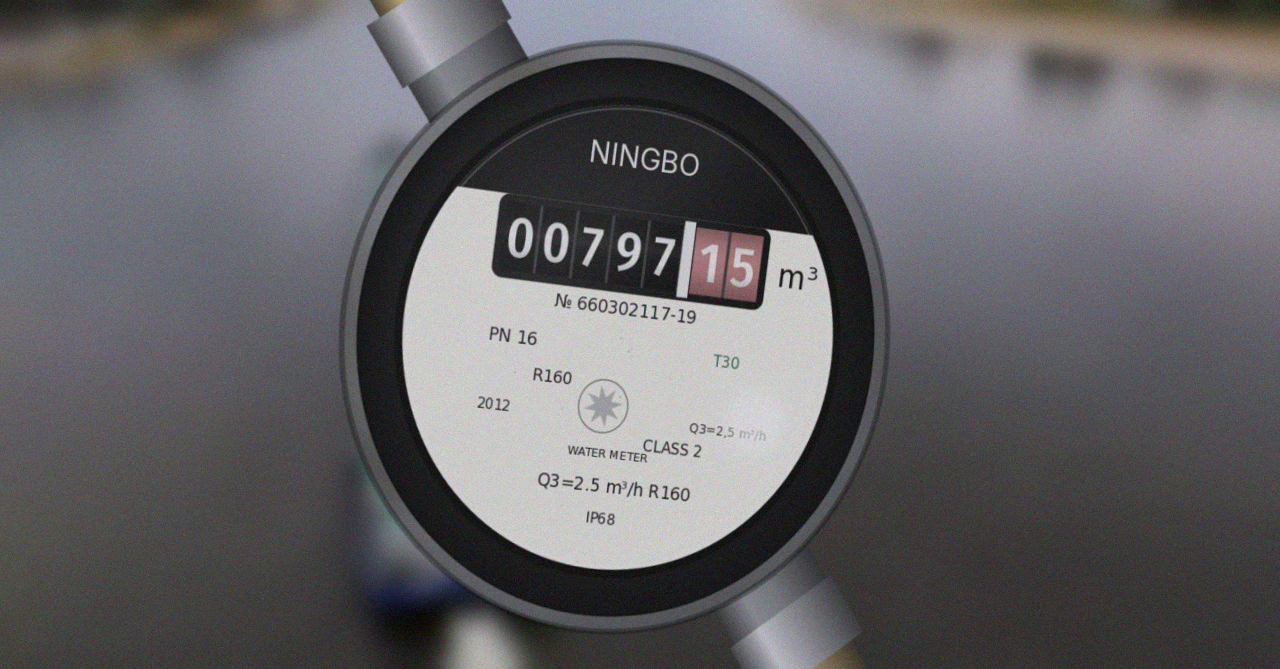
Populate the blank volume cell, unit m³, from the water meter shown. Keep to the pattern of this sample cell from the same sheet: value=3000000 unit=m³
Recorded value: value=797.15 unit=m³
